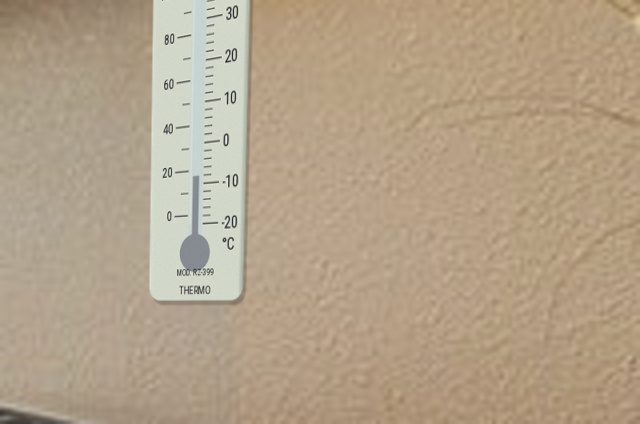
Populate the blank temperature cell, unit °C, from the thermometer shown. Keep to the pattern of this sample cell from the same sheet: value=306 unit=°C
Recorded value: value=-8 unit=°C
